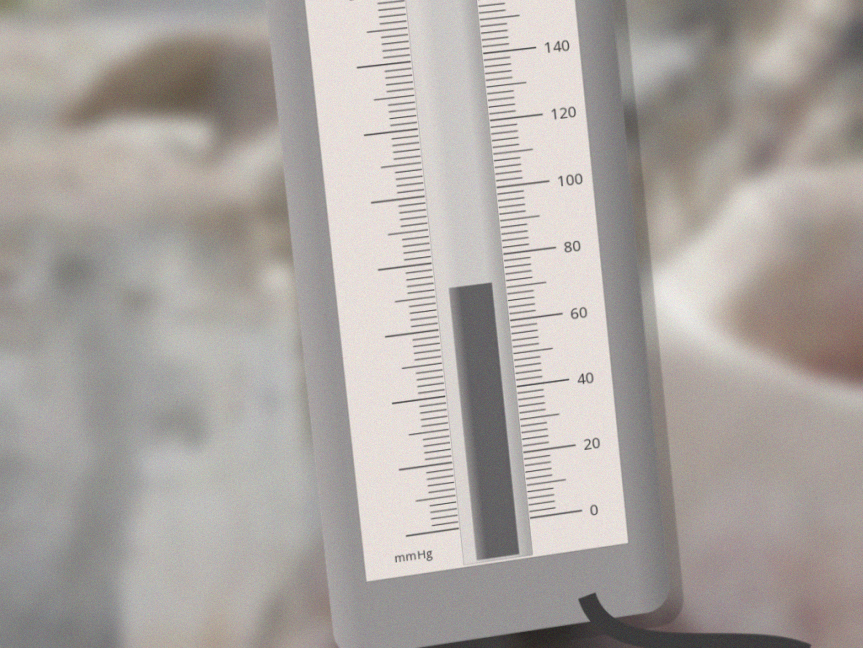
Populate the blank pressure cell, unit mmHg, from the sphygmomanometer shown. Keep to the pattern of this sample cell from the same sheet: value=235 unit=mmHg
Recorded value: value=72 unit=mmHg
